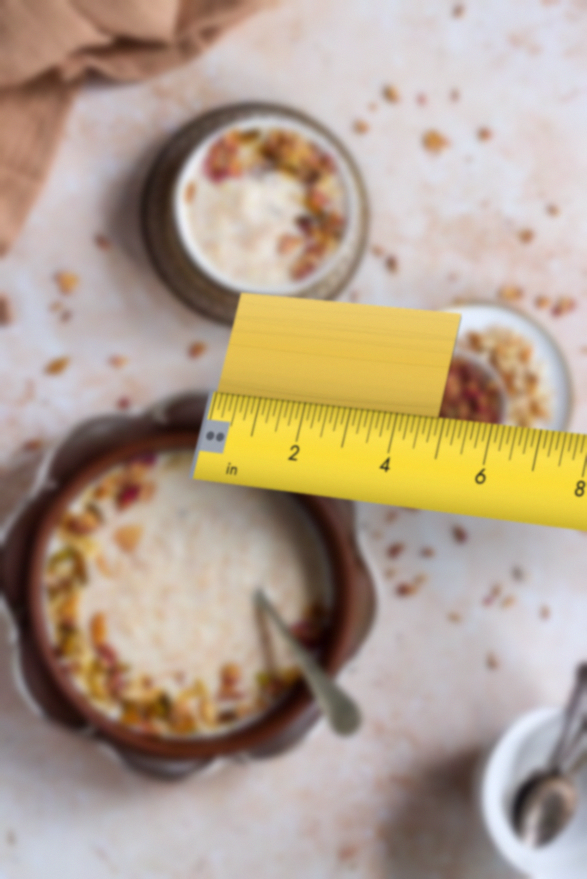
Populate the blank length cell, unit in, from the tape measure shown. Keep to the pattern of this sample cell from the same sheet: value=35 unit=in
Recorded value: value=4.875 unit=in
